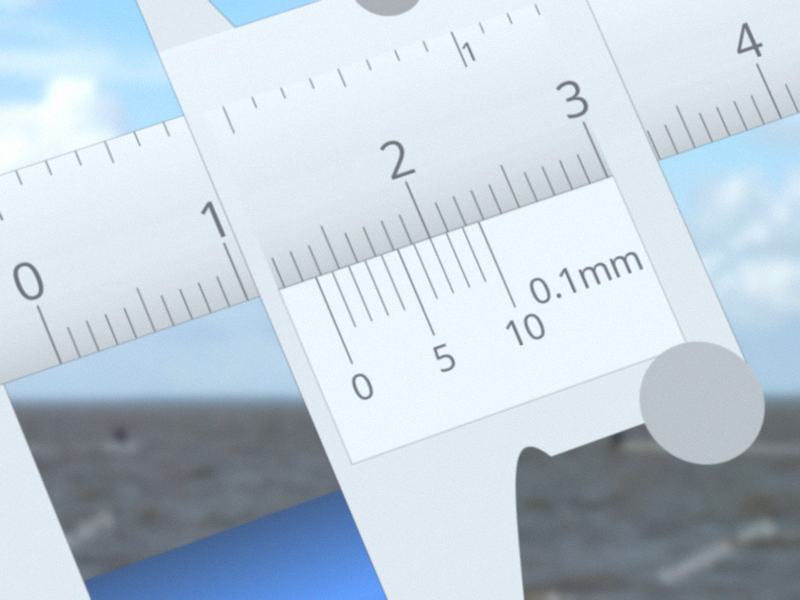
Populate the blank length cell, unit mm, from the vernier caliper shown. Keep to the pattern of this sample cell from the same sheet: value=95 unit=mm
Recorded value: value=13.7 unit=mm
